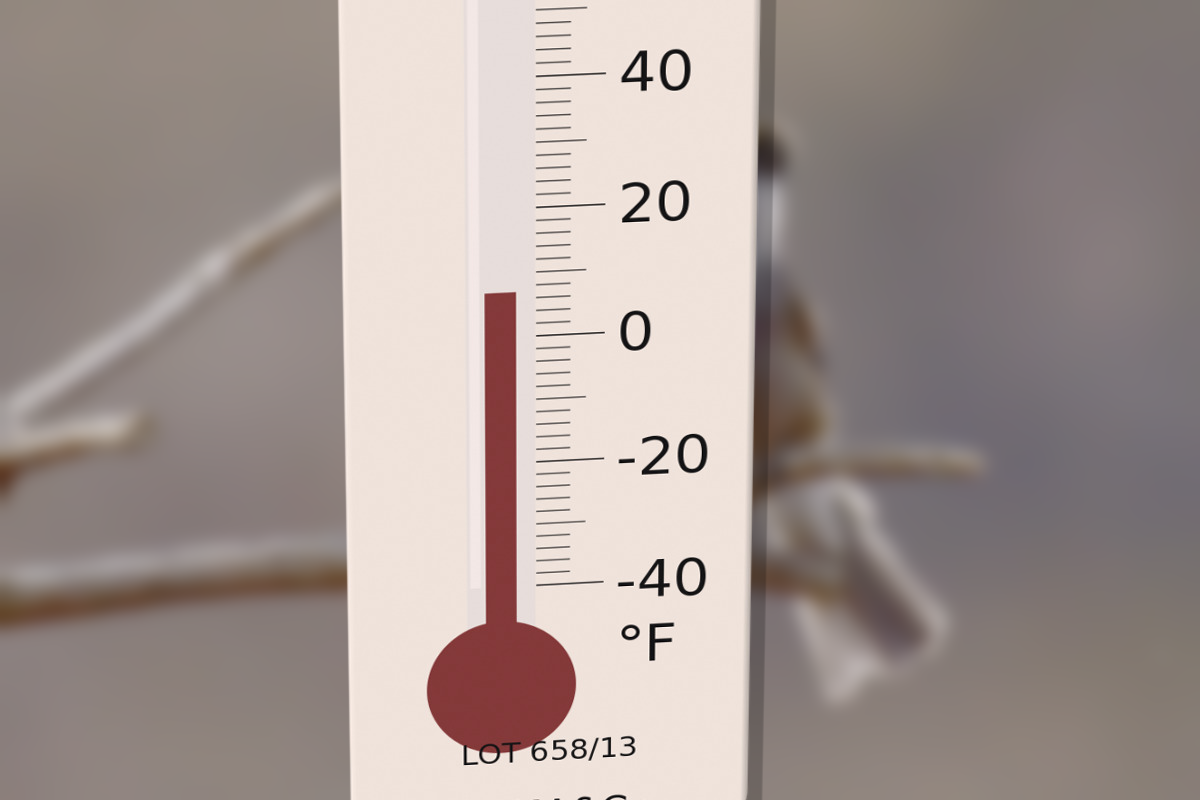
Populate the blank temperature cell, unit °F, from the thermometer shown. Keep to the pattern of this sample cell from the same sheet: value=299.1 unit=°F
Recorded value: value=7 unit=°F
